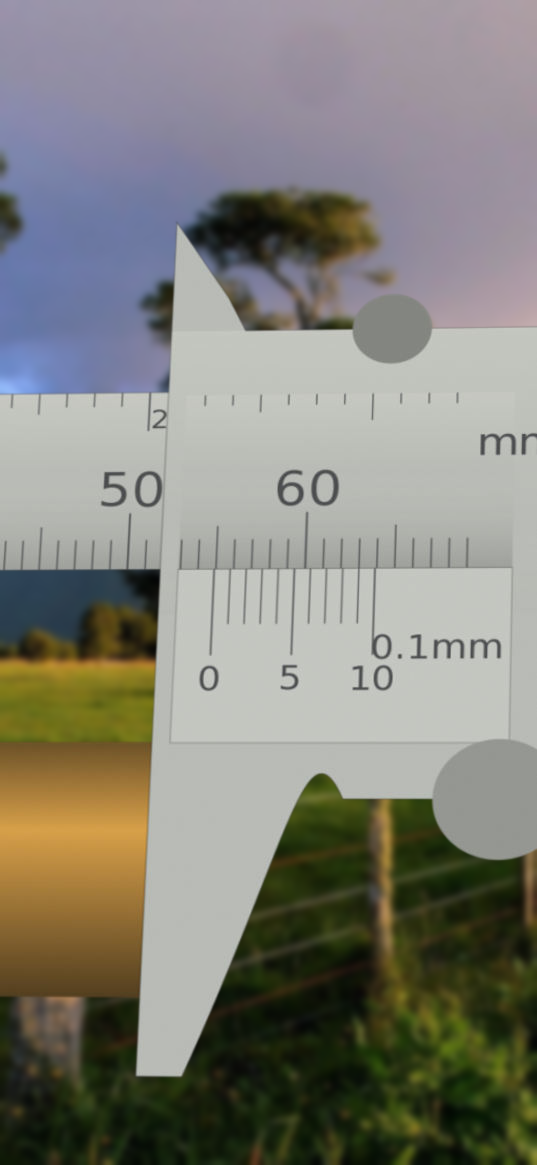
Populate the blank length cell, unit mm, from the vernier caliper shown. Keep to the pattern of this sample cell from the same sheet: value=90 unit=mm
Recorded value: value=54.9 unit=mm
